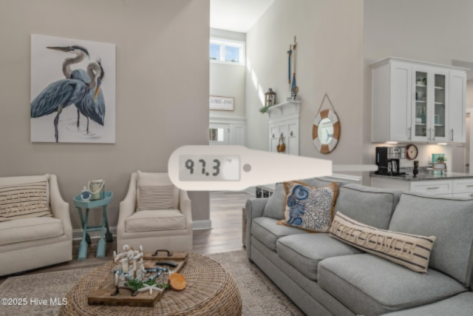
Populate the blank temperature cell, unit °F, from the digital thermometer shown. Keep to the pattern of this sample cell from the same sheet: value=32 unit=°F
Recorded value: value=97.3 unit=°F
